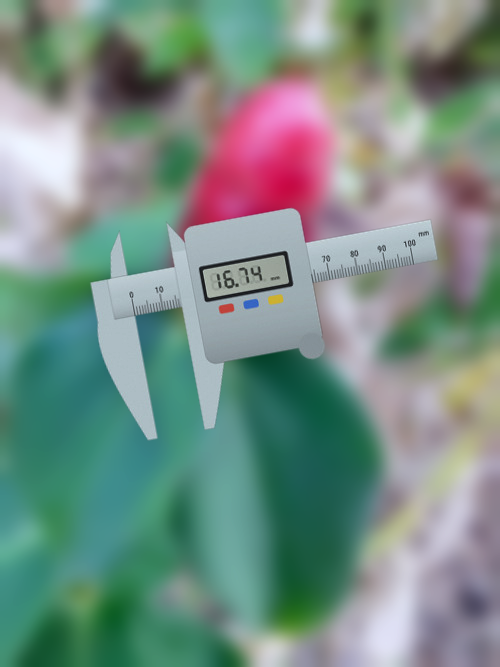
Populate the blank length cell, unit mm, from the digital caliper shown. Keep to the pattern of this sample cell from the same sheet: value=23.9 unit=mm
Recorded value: value=16.74 unit=mm
